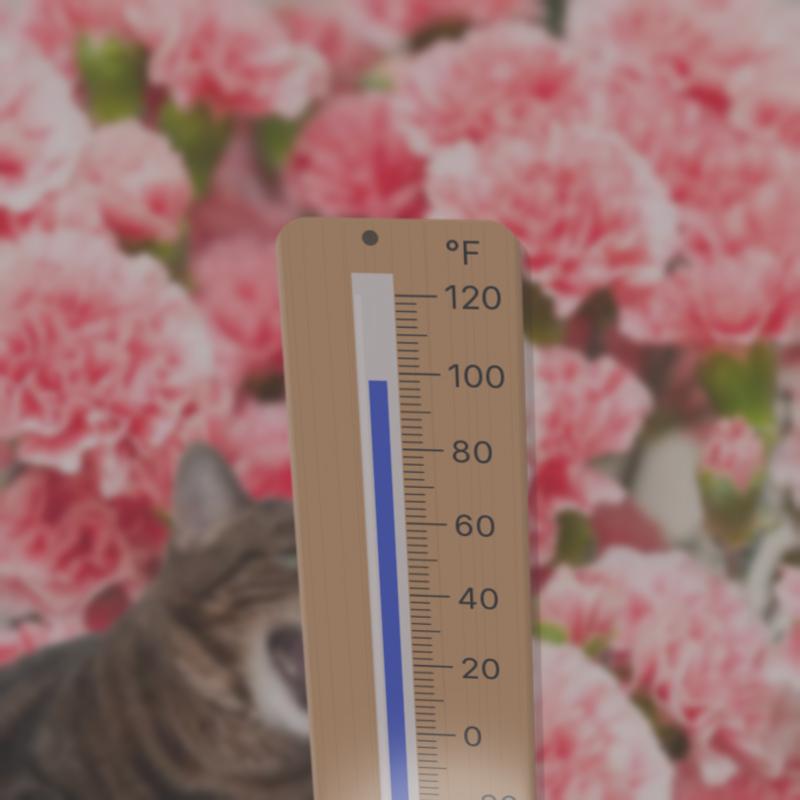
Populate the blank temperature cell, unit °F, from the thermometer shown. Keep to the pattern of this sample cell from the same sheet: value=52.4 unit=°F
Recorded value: value=98 unit=°F
